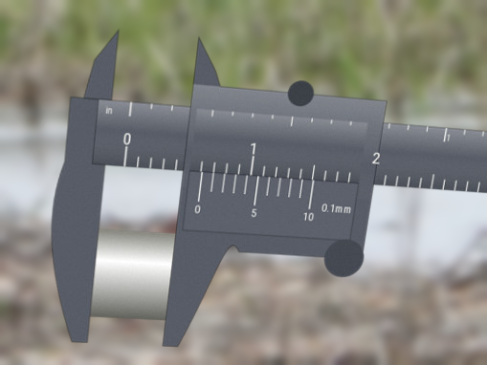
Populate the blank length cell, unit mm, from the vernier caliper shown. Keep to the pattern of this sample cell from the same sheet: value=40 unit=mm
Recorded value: value=6.1 unit=mm
